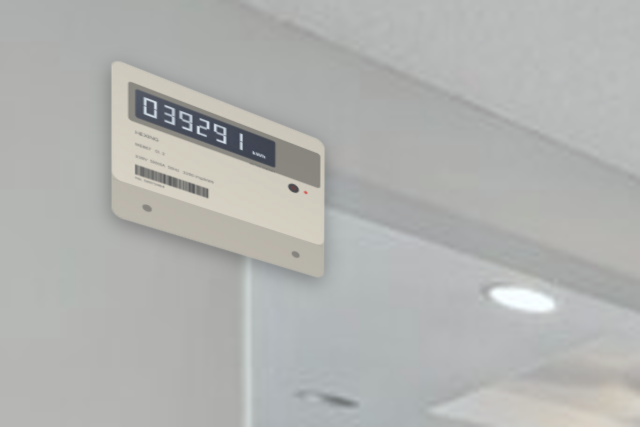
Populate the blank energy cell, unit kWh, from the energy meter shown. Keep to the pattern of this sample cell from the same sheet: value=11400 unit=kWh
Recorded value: value=39291 unit=kWh
